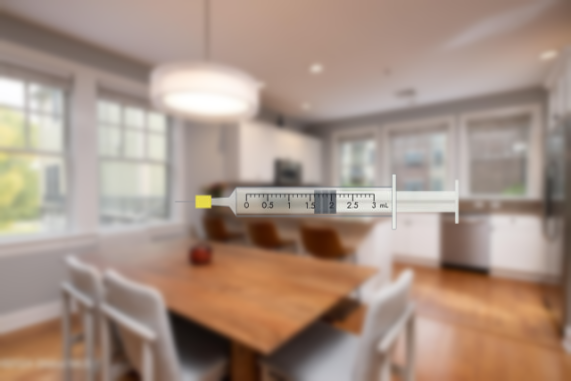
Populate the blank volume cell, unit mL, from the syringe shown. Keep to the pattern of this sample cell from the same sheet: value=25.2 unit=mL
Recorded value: value=1.6 unit=mL
